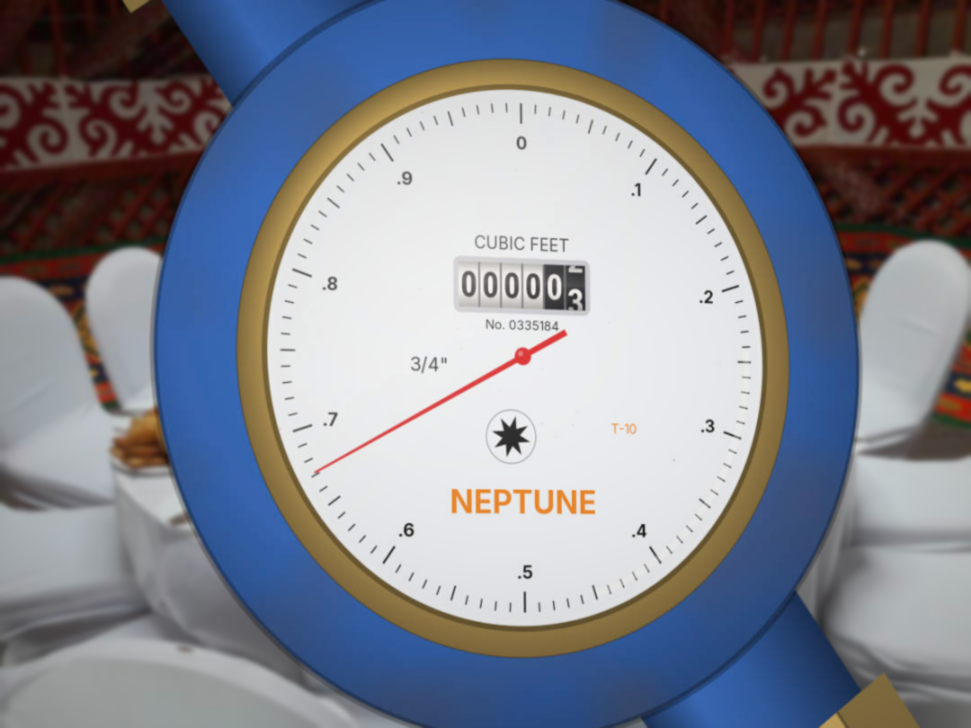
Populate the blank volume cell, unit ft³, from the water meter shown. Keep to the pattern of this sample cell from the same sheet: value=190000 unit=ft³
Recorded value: value=2.67 unit=ft³
